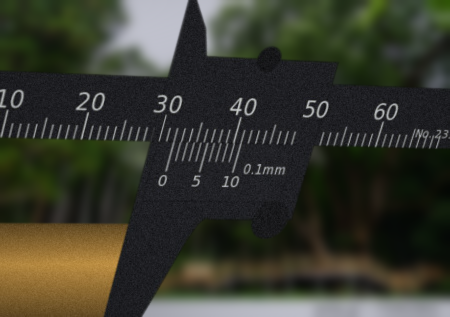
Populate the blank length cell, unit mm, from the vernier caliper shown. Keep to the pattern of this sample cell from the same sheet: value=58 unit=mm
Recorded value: value=32.0 unit=mm
